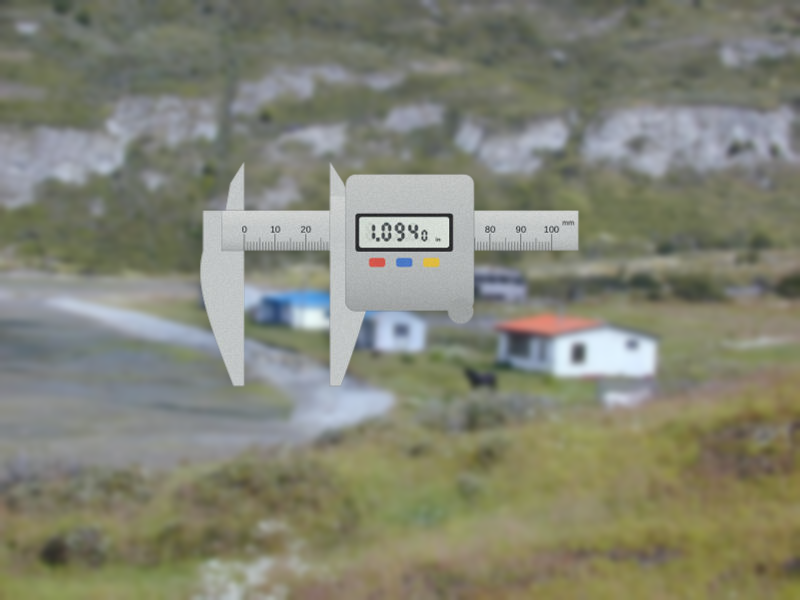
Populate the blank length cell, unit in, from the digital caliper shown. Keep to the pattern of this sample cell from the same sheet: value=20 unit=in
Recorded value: value=1.0940 unit=in
